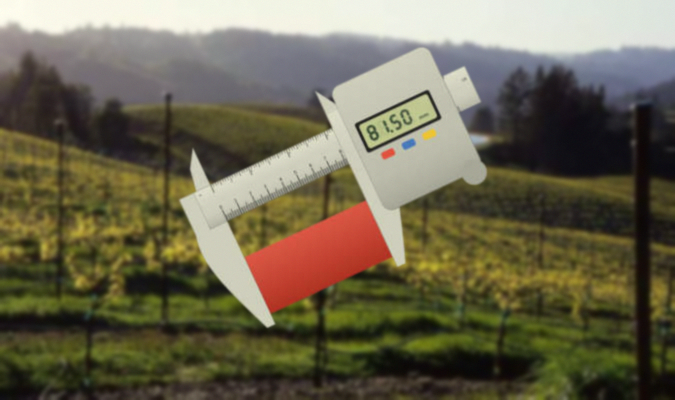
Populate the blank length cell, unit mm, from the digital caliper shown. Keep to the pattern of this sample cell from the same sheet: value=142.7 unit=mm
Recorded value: value=81.50 unit=mm
